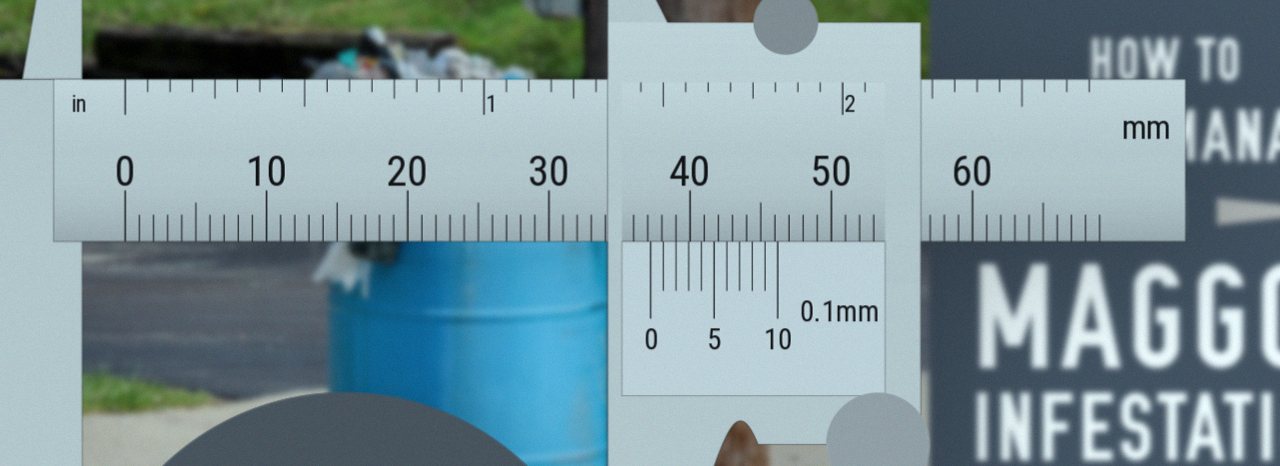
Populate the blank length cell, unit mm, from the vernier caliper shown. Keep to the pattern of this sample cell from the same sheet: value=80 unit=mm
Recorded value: value=37.2 unit=mm
